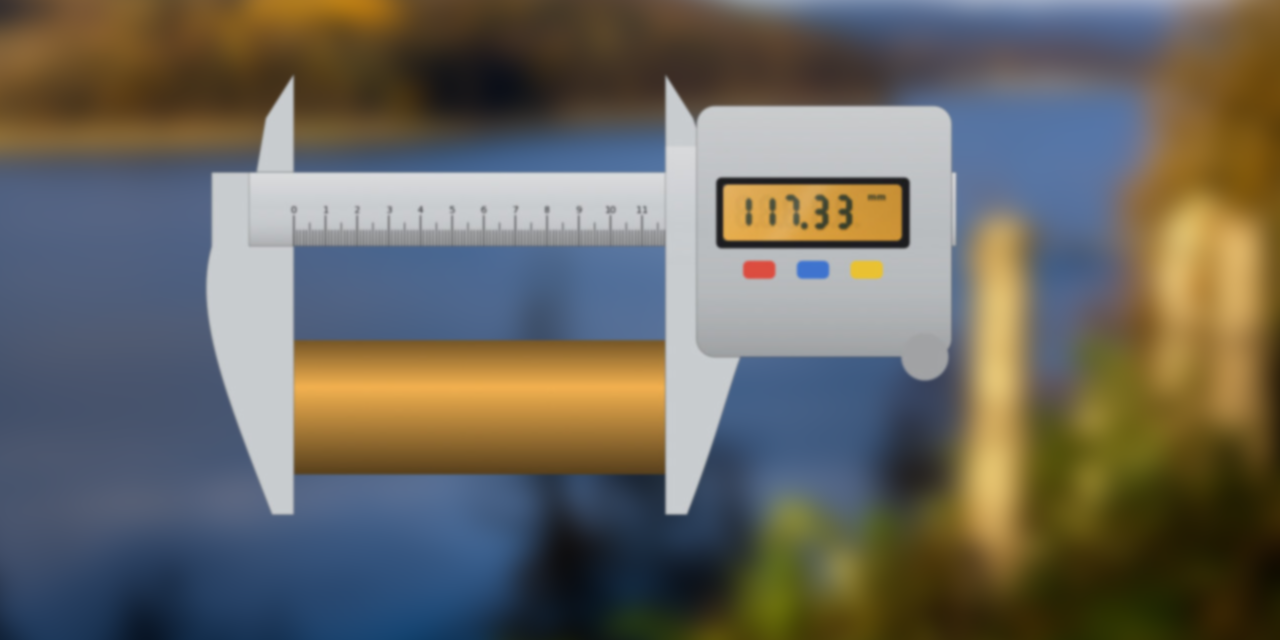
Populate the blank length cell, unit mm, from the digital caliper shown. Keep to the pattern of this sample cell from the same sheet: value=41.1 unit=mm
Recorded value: value=117.33 unit=mm
